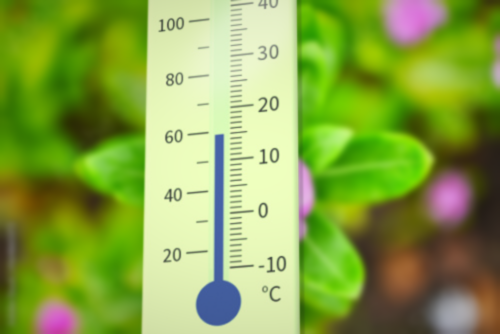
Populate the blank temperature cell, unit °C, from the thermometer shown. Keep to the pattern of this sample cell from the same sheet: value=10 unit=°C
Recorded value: value=15 unit=°C
